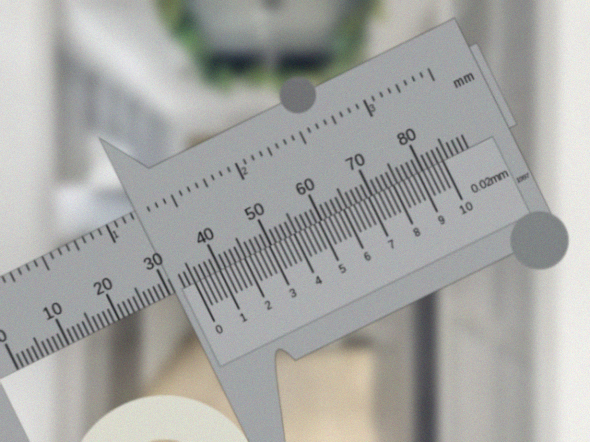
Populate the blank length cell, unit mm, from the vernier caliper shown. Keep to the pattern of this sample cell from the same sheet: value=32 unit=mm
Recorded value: value=35.0 unit=mm
